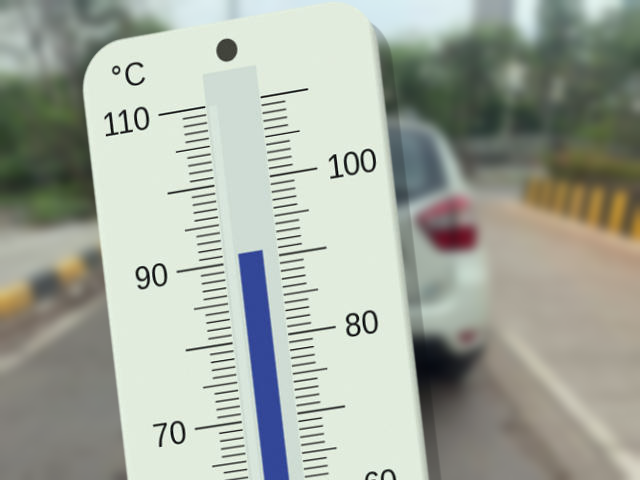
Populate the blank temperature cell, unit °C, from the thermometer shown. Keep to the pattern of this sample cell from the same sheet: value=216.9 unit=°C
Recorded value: value=91 unit=°C
